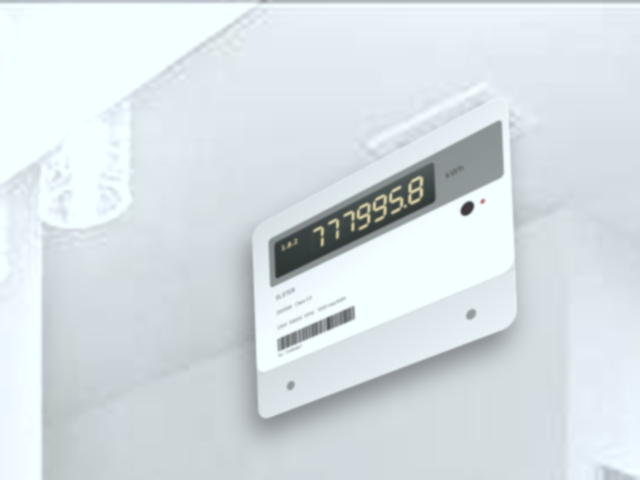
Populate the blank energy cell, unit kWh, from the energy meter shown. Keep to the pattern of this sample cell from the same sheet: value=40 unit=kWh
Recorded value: value=777995.8 unit=kWh
